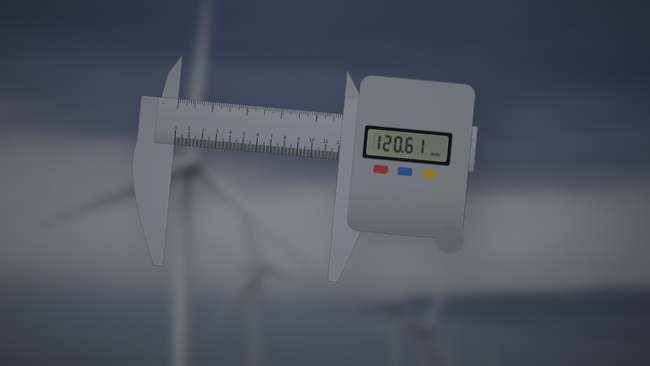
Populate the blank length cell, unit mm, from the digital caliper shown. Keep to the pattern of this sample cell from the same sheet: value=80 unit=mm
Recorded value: value=120.61 unit=mm
